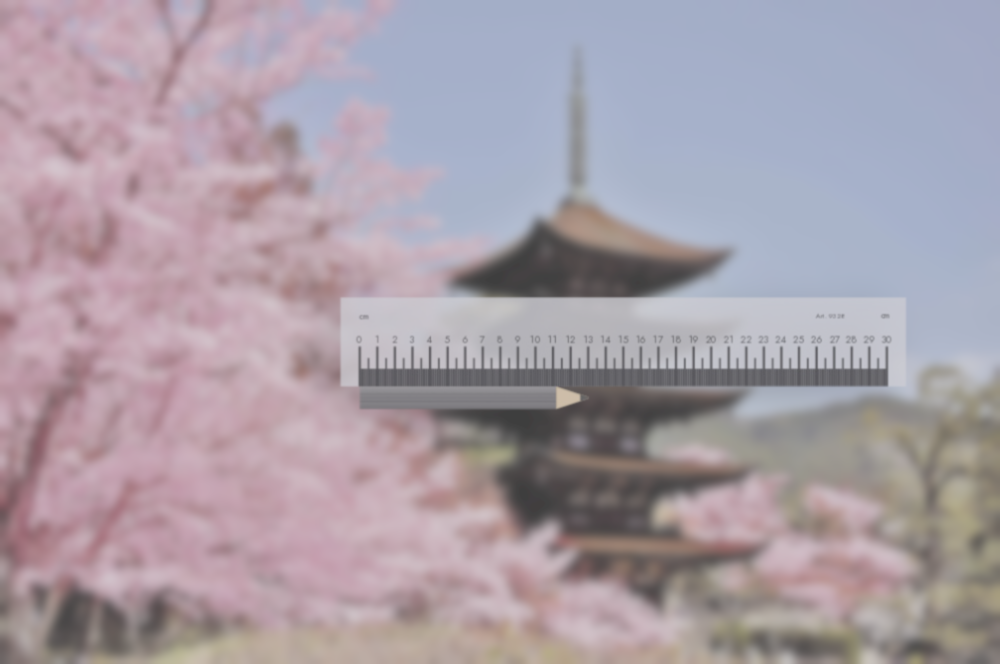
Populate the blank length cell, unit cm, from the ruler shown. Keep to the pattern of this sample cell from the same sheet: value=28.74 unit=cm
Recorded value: value=13 unit=cm
